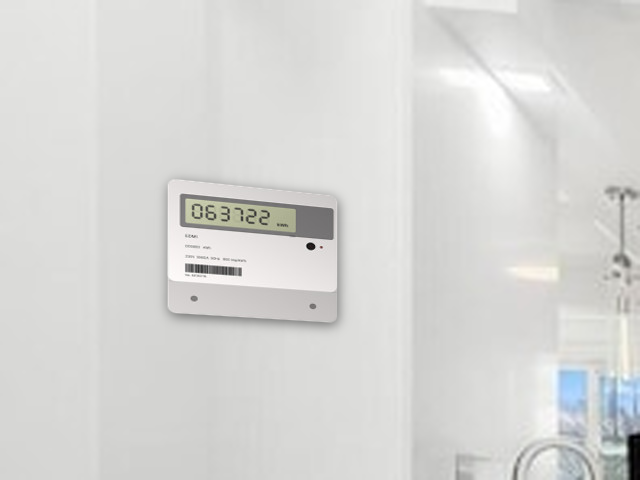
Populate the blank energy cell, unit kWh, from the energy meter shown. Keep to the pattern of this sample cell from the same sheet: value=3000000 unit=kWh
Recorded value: value=63722 unit=kWh
